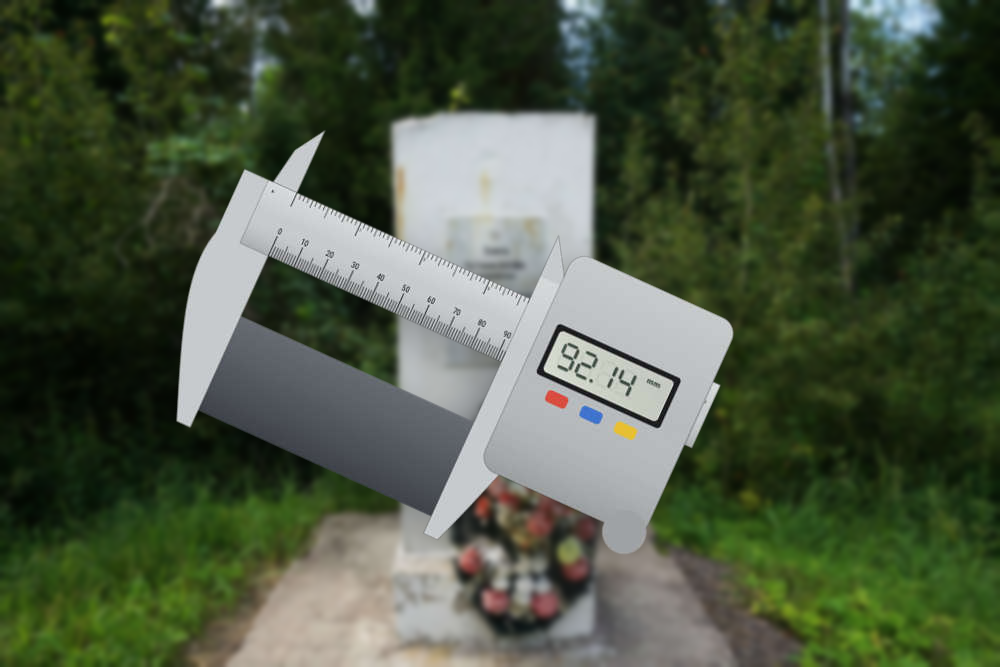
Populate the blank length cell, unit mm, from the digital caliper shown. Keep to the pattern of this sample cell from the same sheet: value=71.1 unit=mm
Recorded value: value=92.14 unit=mm
